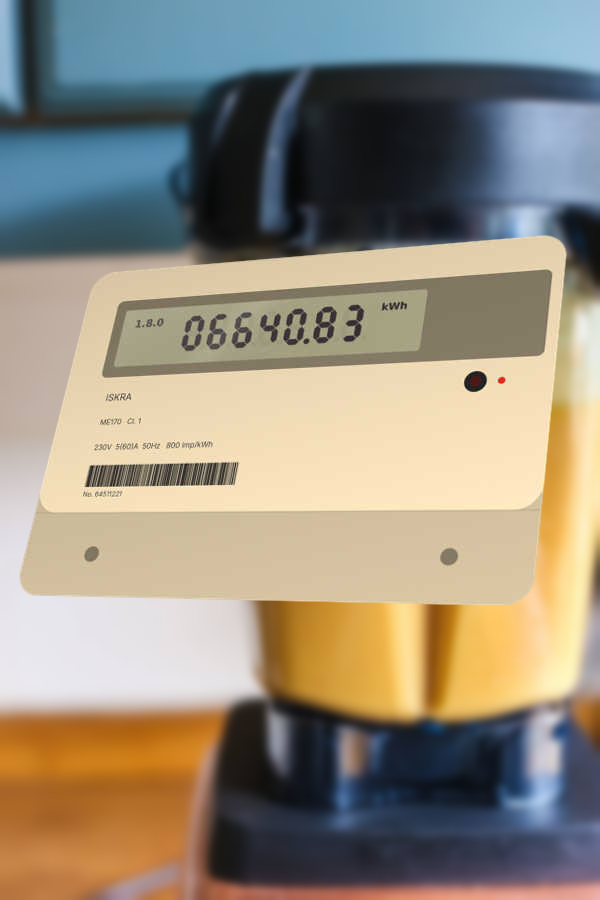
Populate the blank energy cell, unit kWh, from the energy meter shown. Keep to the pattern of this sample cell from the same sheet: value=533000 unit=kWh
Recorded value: value=6640.83 unit=kWh
